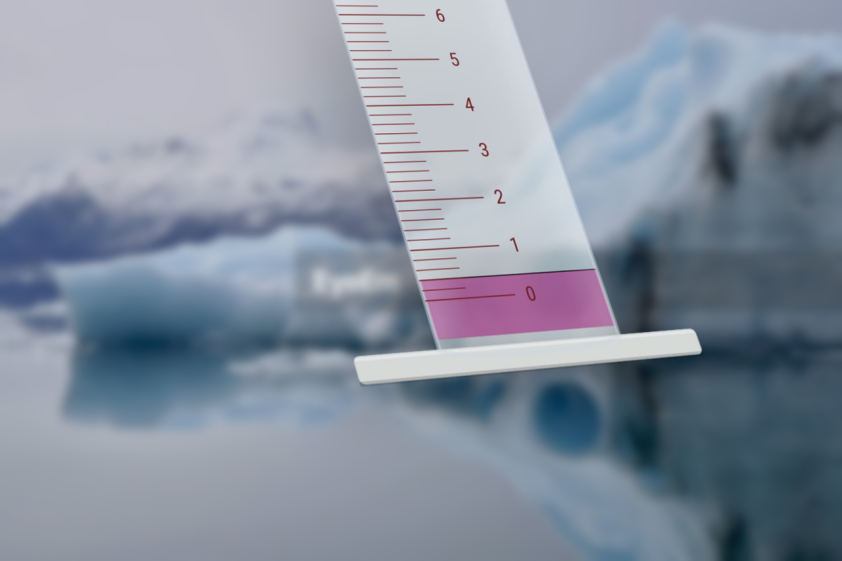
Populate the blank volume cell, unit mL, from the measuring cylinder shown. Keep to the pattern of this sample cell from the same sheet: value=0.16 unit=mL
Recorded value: value=0.4 unit=mL
